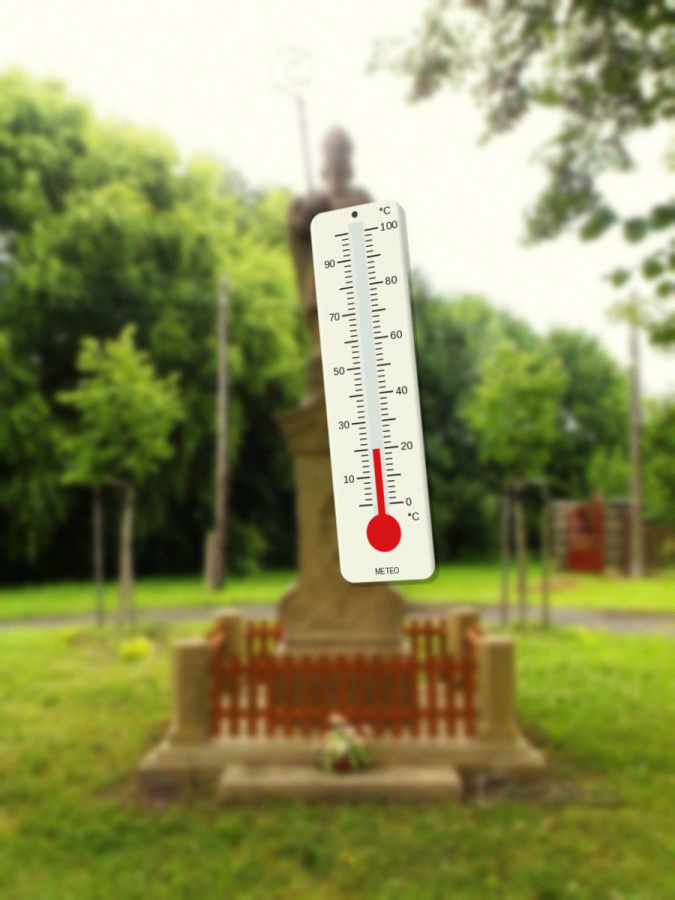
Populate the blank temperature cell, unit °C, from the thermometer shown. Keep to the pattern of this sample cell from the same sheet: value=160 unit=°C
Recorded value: value=20 unit=°C
